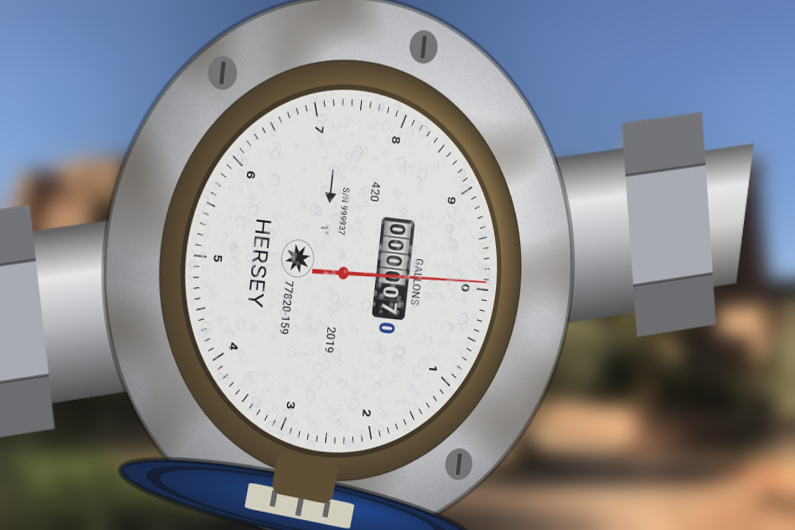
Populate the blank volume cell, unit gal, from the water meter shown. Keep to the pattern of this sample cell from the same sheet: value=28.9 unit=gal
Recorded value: value=69.9 unit=gal
